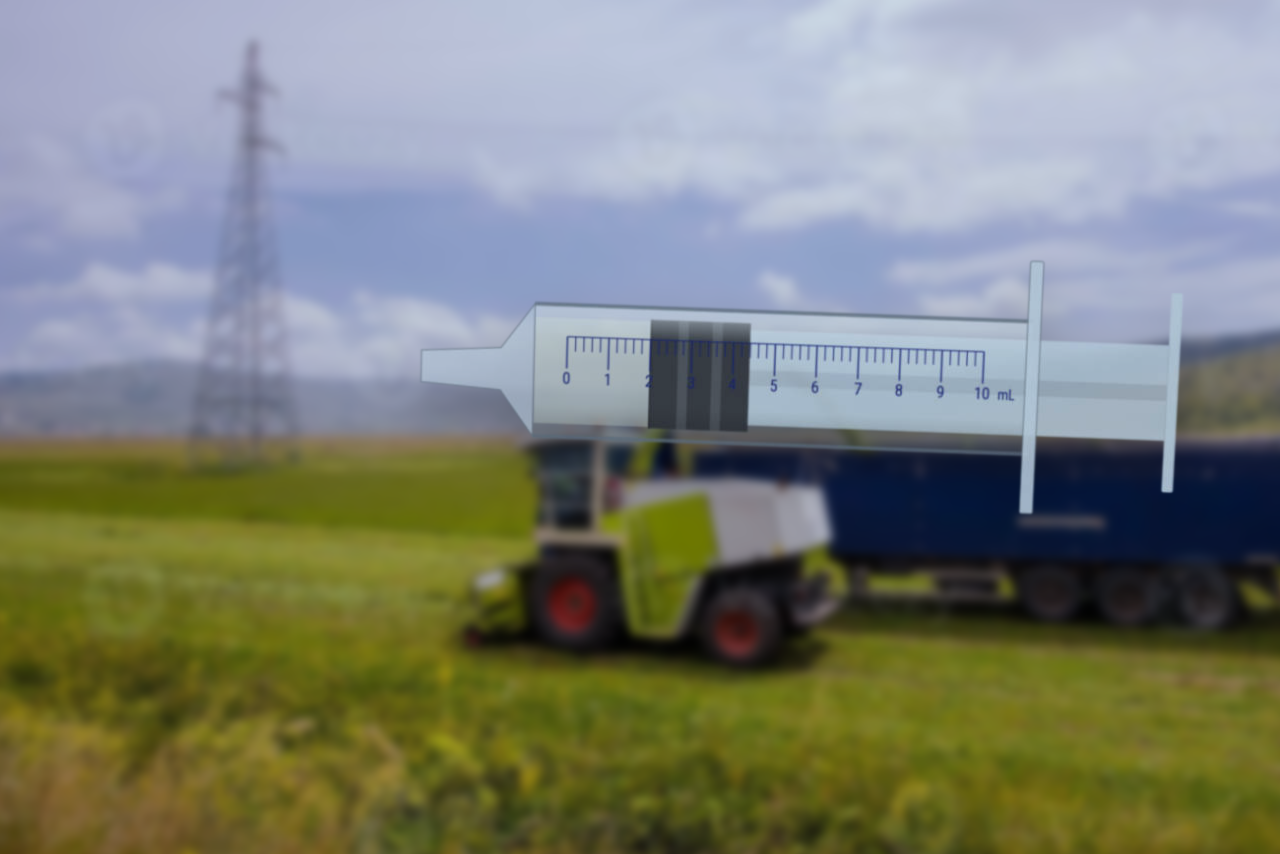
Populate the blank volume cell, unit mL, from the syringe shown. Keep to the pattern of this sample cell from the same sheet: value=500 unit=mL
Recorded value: value=2 unit=mL
